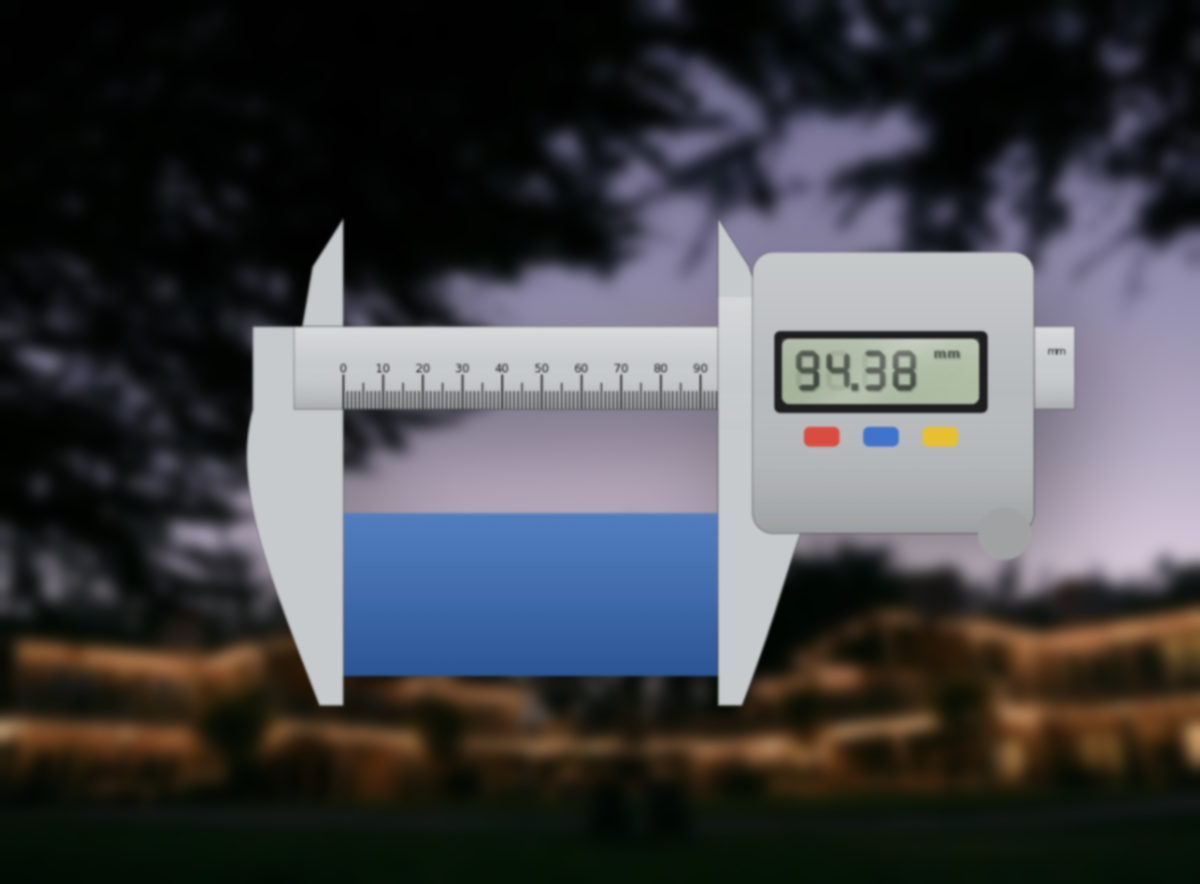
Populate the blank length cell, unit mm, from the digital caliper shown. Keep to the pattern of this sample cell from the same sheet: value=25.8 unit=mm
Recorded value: value=94.38 unit=mm
